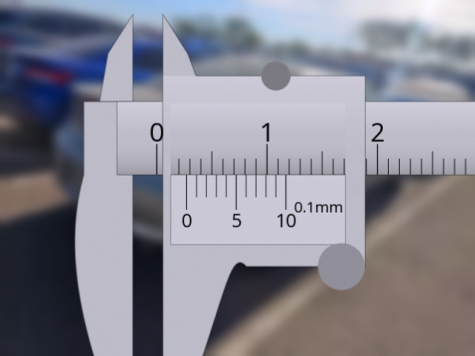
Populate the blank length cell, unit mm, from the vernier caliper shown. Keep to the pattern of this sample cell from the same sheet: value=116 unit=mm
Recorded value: value=2.7 unit=mm
